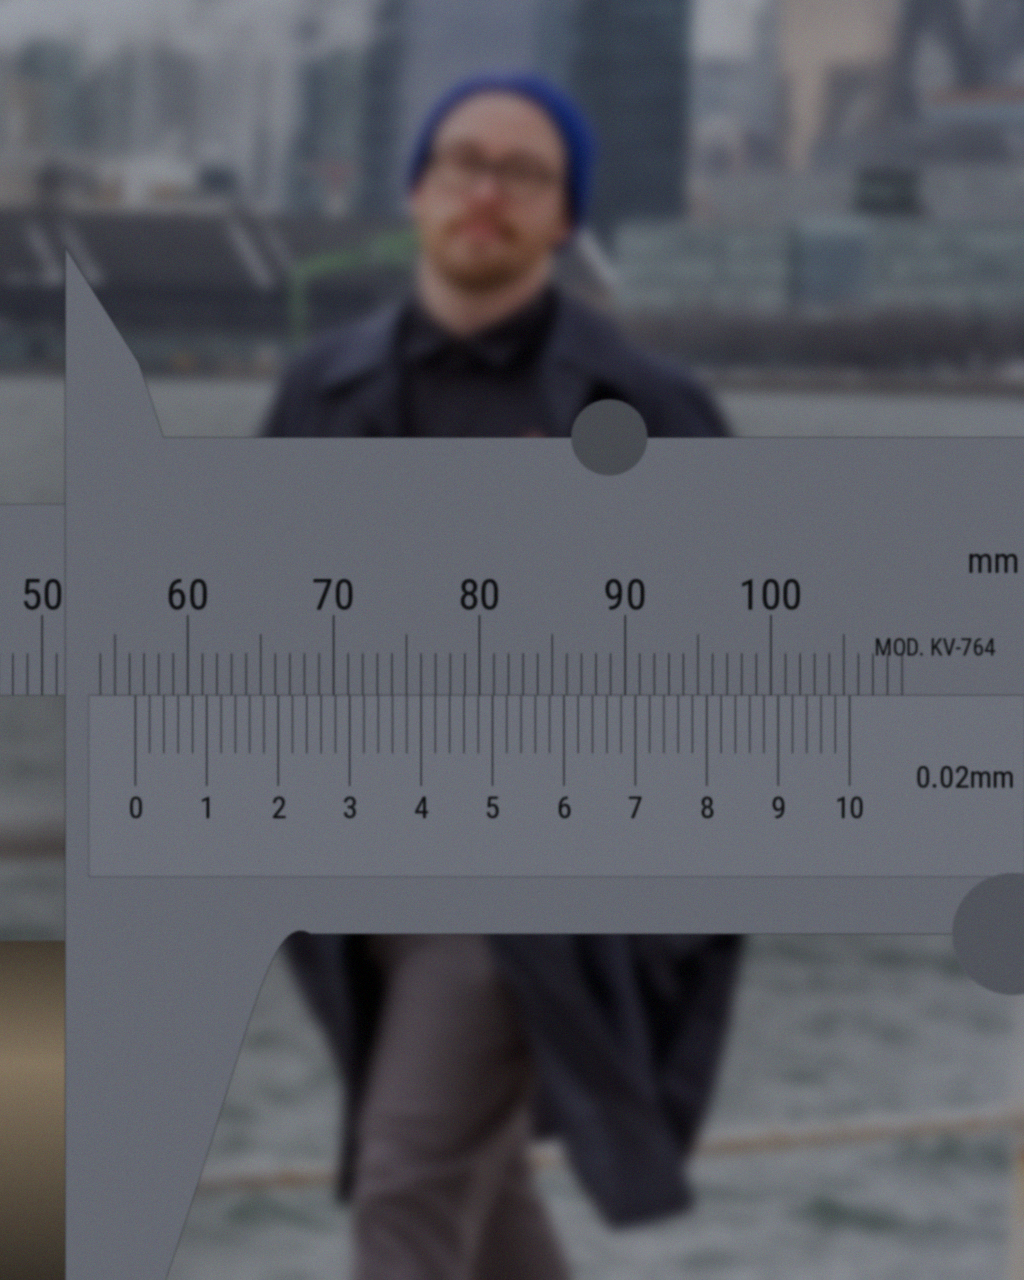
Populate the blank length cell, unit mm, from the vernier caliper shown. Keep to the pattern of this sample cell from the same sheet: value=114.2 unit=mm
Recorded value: value=56.4 unit=mm
